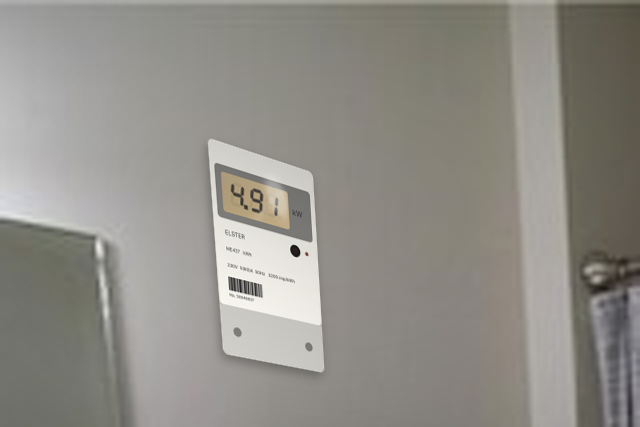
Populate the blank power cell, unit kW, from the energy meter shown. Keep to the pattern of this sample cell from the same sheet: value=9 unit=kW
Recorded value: value=4.91 unit=kW
